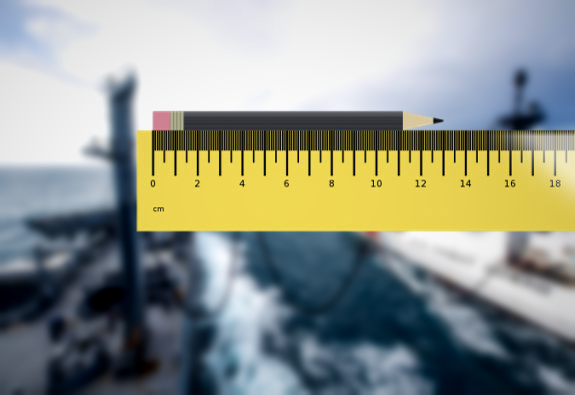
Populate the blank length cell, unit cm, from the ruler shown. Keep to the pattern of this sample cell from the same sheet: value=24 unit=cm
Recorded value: value=13 unit=cm
